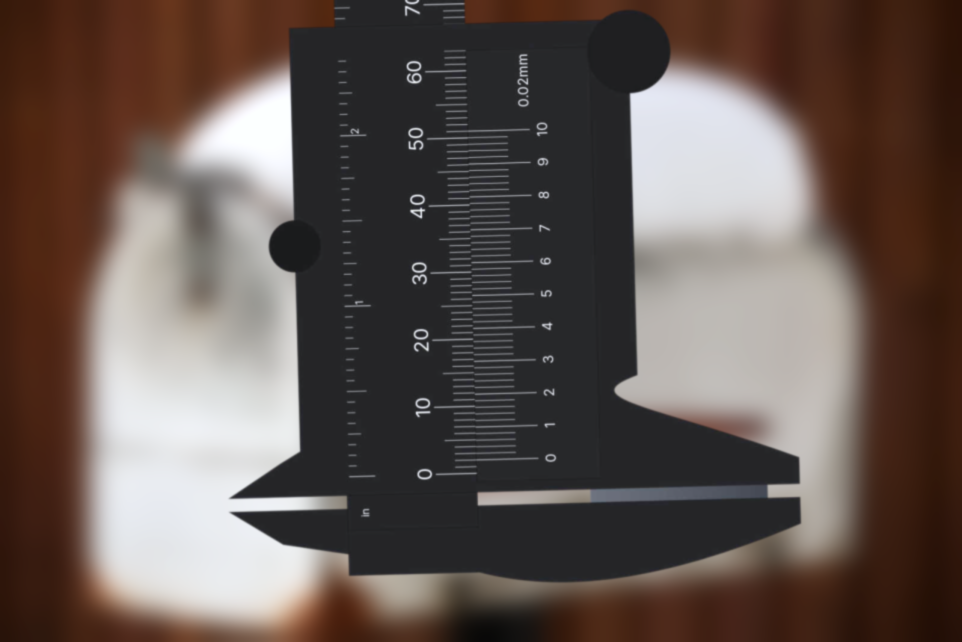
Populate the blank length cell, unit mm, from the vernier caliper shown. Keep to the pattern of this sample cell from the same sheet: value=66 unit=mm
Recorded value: value=2.0 unit=mm
